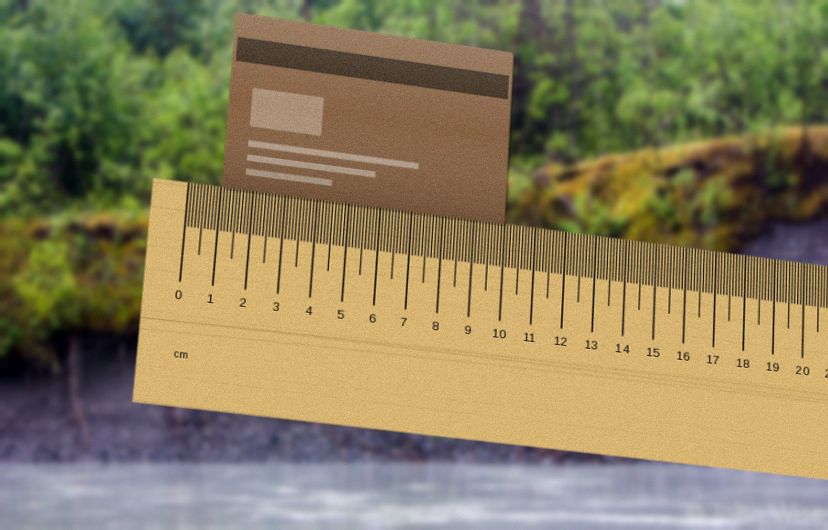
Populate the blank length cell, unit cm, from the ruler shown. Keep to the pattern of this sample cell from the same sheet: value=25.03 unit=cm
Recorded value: value=9 unit=cm
